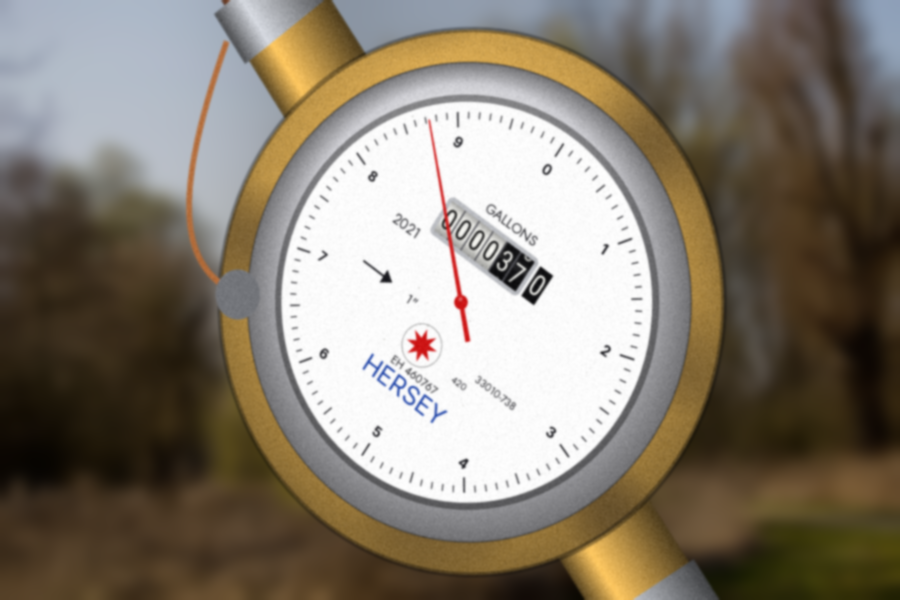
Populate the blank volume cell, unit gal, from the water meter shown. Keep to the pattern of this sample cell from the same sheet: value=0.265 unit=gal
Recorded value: value=368.7 unit=gal
